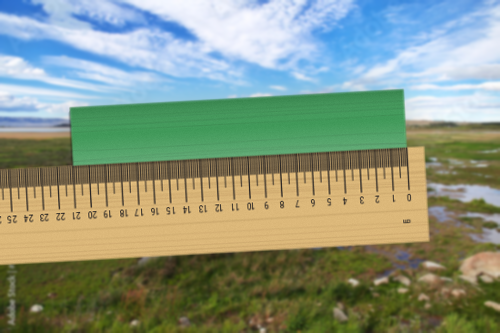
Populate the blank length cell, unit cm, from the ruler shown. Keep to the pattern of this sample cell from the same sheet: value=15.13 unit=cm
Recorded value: value=21 unit=cm
